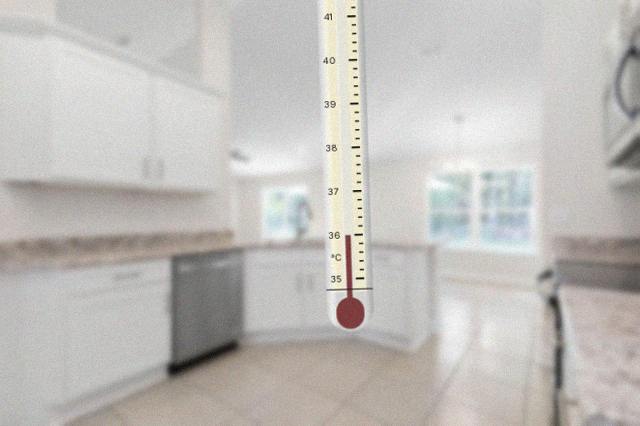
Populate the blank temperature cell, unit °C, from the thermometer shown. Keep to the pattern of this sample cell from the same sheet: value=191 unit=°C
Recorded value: value=36 unit=°C
